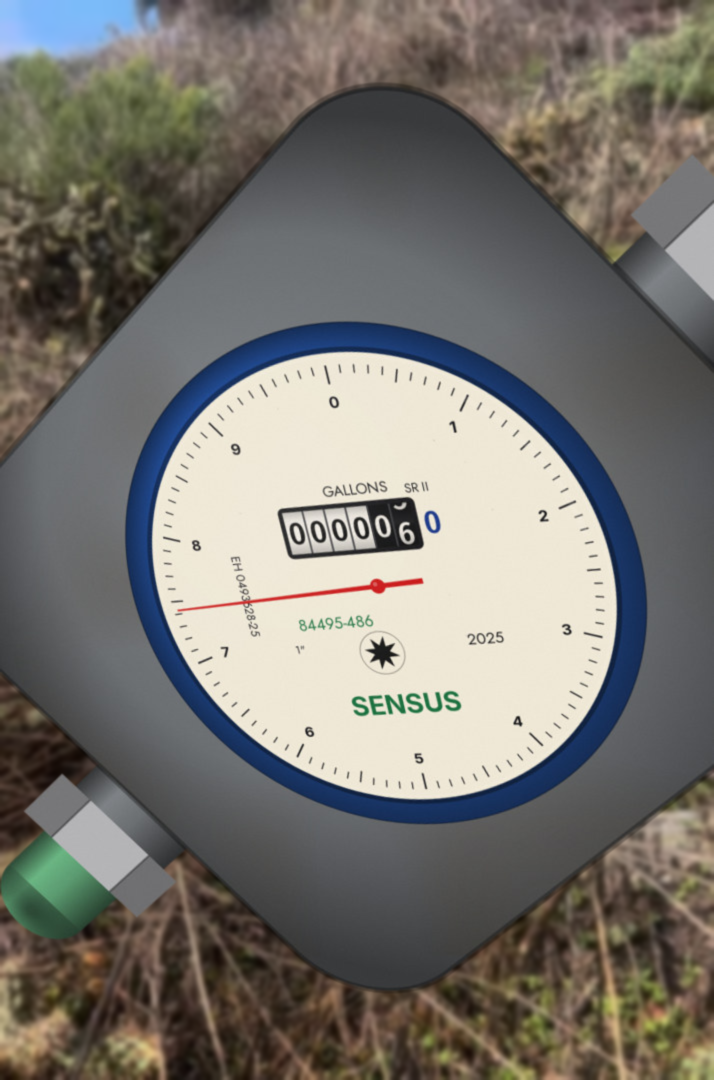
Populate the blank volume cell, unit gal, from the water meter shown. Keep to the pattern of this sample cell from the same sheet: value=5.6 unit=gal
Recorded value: value=57.4 unit=gal
